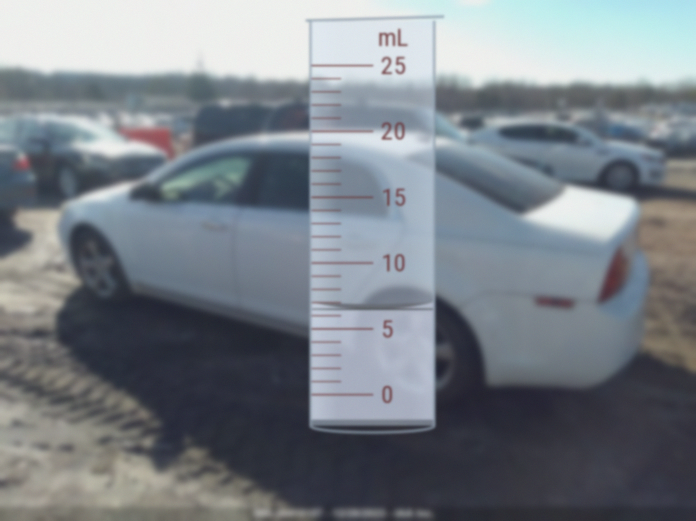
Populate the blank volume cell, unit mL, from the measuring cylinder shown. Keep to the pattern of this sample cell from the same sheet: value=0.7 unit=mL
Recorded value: value=6.5 unit=mL
